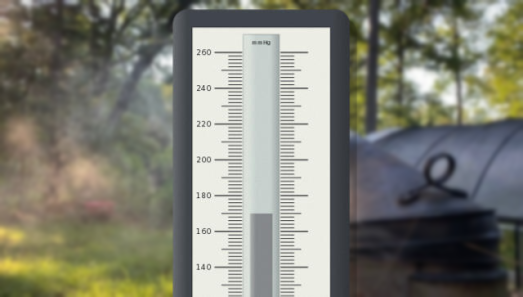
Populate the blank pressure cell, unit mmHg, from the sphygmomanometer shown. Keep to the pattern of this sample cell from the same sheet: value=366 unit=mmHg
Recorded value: value=170 unit=mmHg
